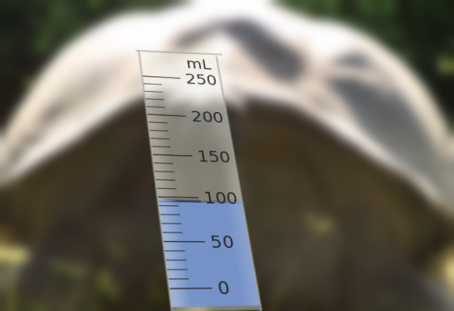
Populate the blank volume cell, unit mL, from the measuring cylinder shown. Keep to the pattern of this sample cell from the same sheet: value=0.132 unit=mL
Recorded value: value=95 unit=mL
